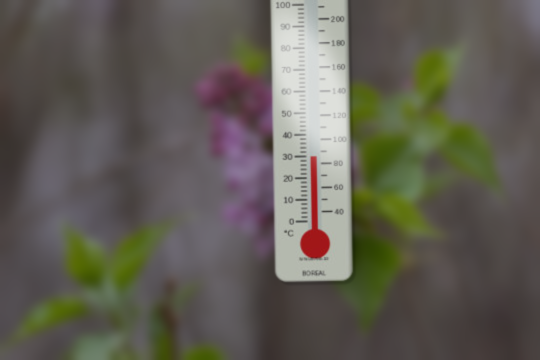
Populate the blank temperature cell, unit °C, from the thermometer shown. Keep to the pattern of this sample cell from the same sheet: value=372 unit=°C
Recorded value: value=30 unit=°C
